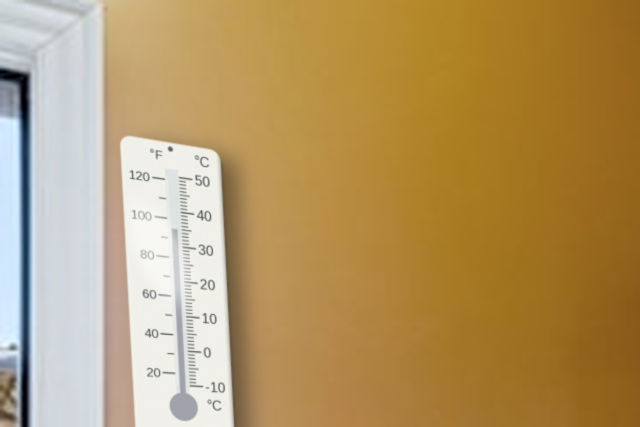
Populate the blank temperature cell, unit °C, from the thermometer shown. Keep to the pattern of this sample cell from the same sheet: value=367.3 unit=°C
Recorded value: value=35 unit=°C
